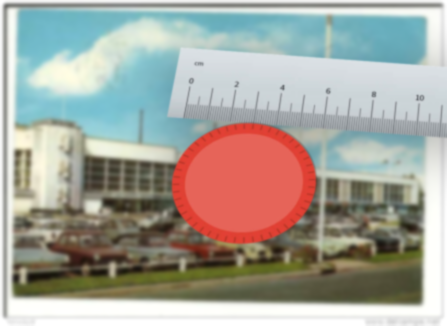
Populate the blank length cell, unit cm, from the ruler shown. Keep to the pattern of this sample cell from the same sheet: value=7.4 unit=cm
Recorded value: value=6 unit=cm
